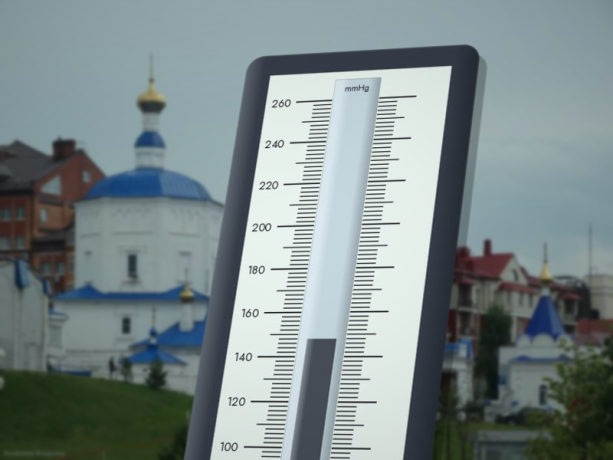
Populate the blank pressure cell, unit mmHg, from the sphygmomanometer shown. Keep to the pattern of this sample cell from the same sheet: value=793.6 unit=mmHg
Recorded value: value=148 unit=mmHg
